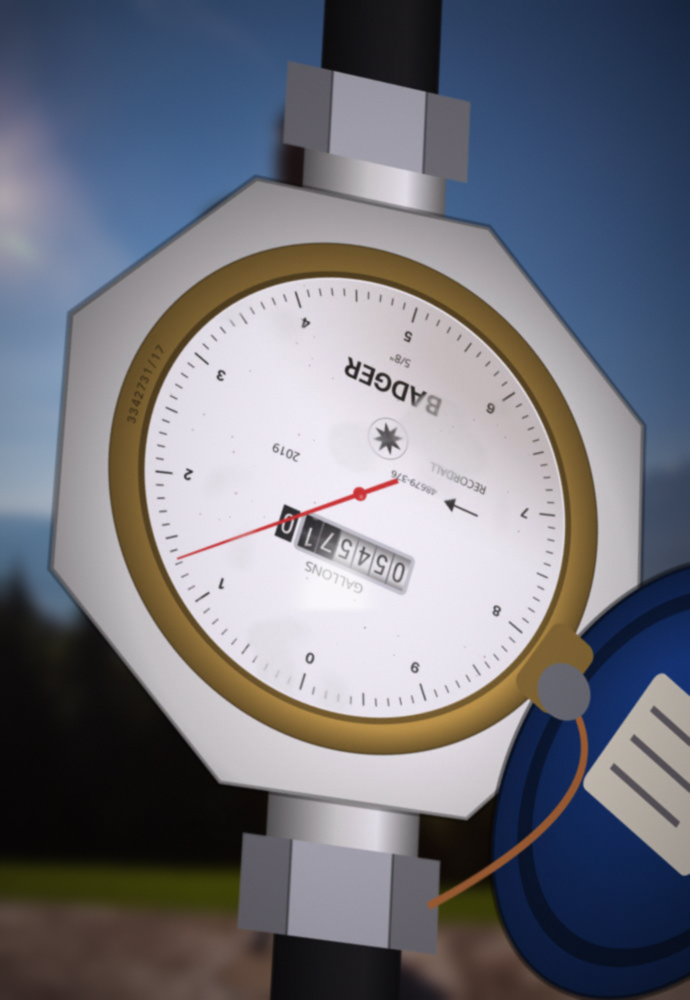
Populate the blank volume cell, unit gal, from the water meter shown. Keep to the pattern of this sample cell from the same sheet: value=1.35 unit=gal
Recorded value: value=545711.3 unit=gal
